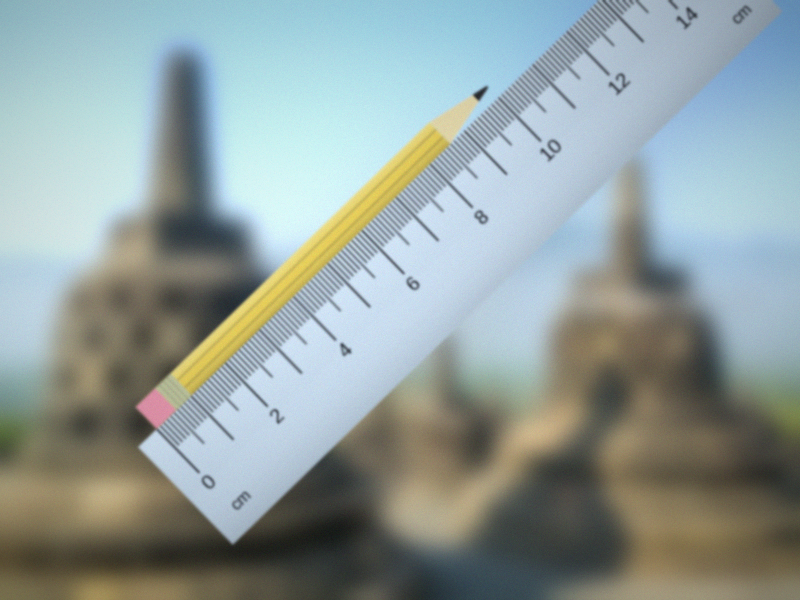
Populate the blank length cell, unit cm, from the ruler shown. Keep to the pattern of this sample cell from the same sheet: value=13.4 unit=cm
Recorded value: value=10 unit=cm
